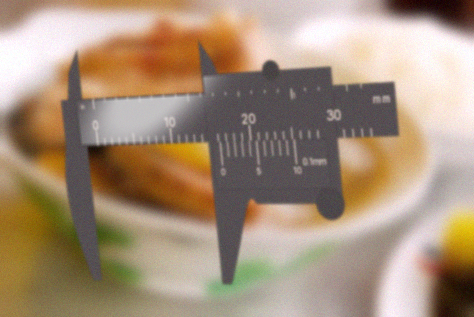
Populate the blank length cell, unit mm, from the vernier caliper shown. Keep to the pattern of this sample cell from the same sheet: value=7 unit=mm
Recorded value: value=16.2 unit=mm
